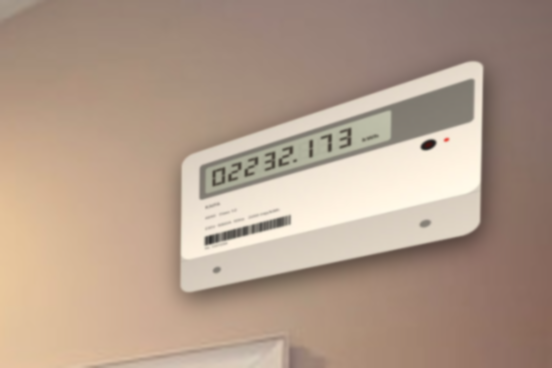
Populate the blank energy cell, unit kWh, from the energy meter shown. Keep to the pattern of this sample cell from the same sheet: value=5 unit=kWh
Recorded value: value=2232.173 unit=kWh
